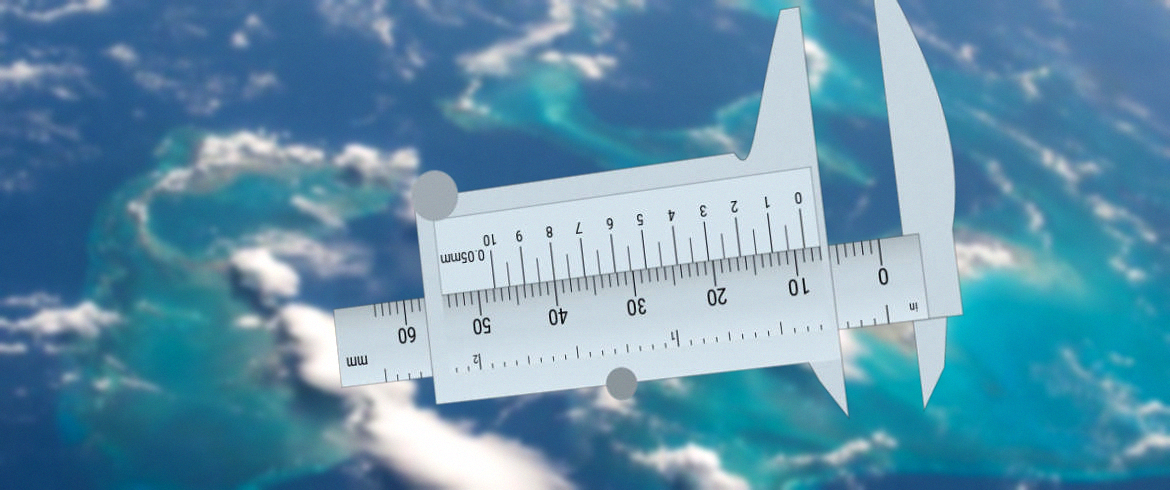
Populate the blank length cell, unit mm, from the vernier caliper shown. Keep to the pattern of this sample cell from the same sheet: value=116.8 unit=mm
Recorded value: value=8.8 unit=mm
